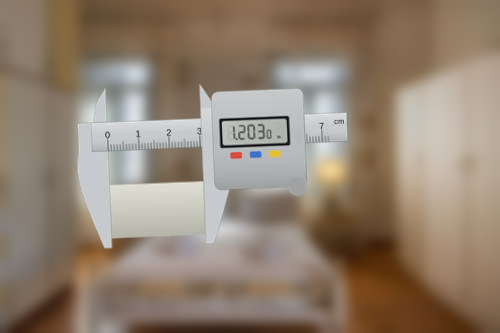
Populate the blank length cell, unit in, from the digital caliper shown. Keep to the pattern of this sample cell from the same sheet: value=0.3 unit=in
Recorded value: value=1.2030 unit=in
